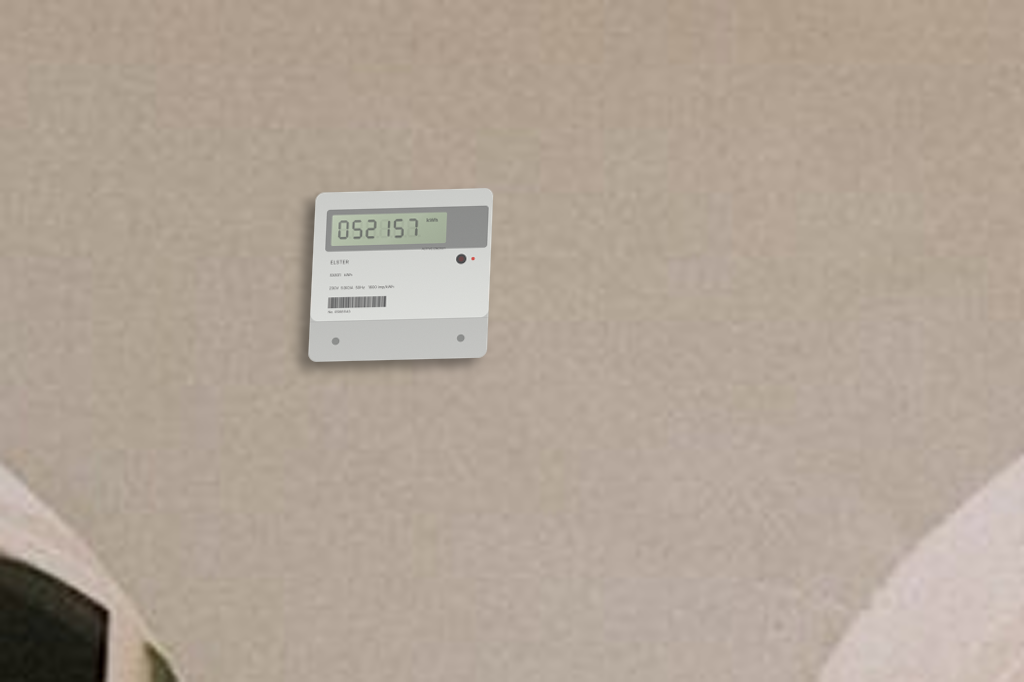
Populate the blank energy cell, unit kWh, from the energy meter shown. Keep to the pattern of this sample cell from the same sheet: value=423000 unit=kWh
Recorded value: value=52157 unit=kWh
